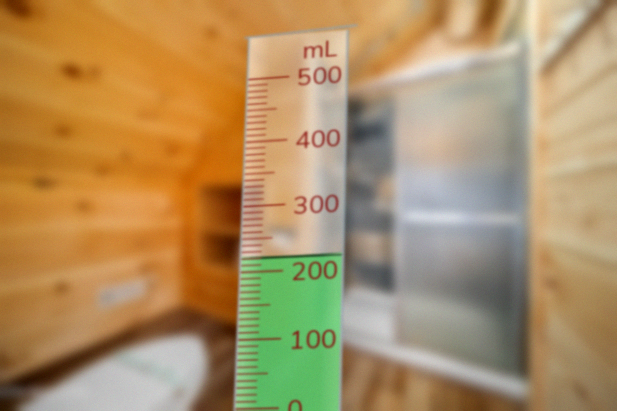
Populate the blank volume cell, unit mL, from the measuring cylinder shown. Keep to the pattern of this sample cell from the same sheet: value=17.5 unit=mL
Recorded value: value=220 unit=mL
